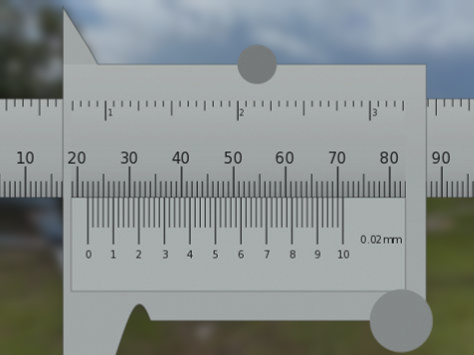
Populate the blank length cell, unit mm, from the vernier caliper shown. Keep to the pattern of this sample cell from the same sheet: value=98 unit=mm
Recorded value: value=22.0 unit=mm
